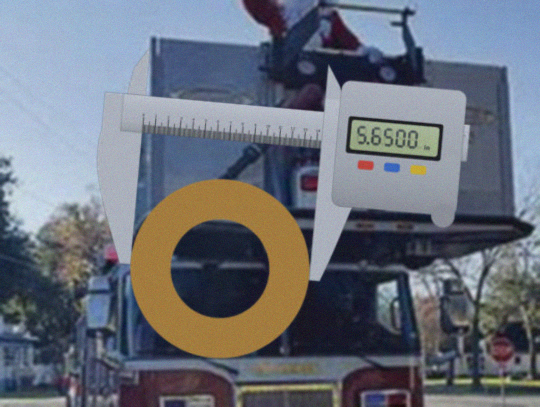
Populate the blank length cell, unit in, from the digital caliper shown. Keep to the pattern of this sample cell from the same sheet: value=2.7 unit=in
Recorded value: value=5.6500 unit=in
